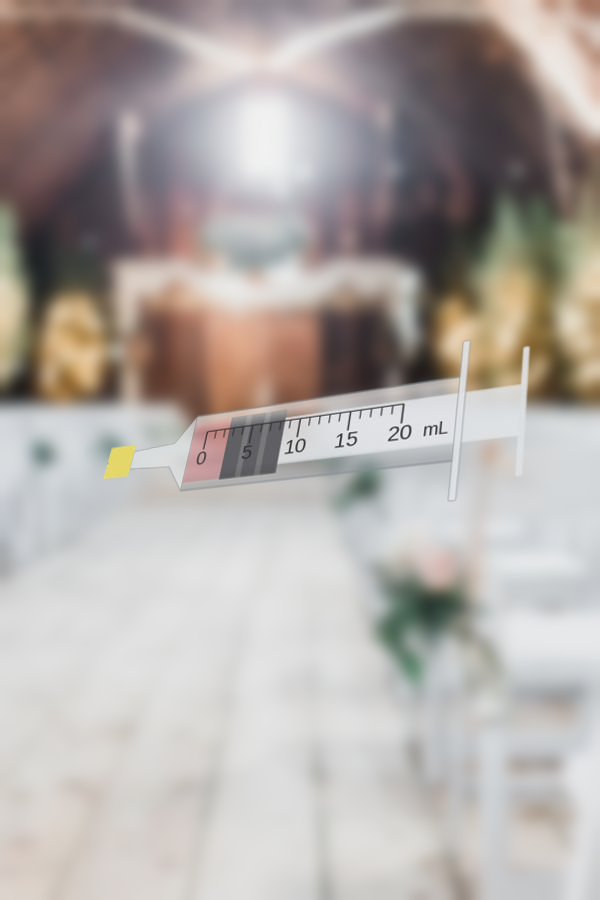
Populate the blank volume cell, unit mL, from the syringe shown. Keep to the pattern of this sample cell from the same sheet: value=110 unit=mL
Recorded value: value=2.5 unit=mL
